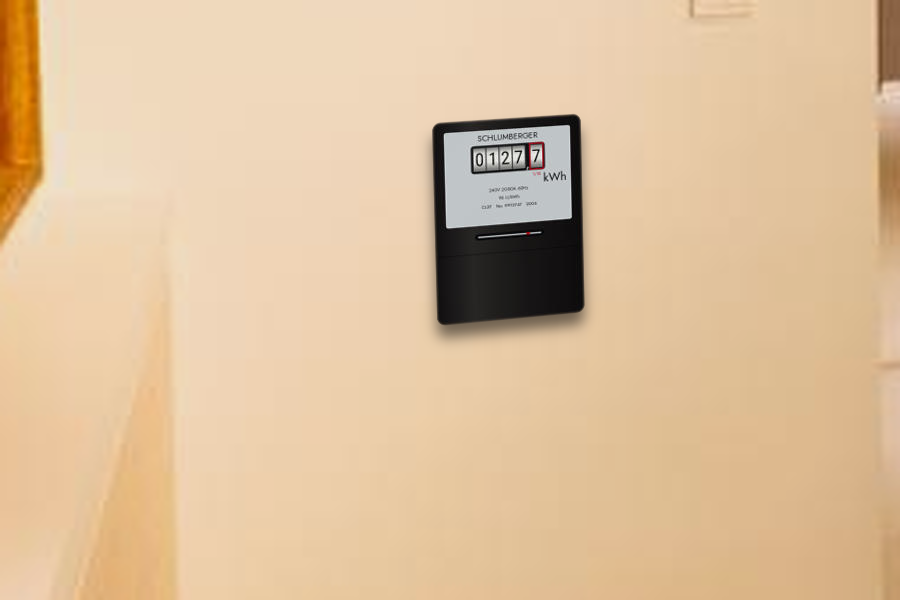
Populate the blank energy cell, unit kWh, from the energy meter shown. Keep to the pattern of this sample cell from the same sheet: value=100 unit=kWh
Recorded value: value=127.7 unit=kWh
